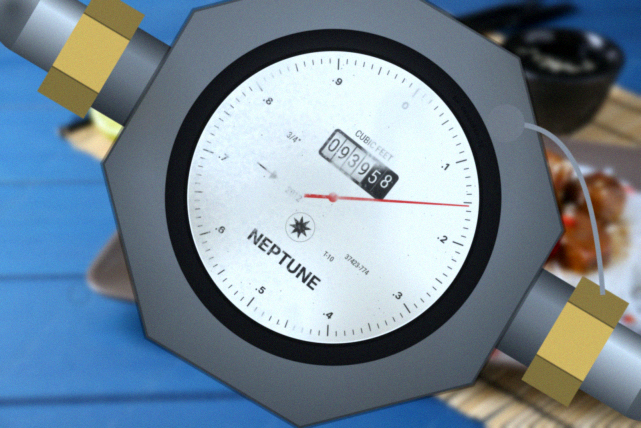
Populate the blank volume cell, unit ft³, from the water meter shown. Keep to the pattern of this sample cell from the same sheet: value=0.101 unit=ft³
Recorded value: value=93958.15 unit=ft³
